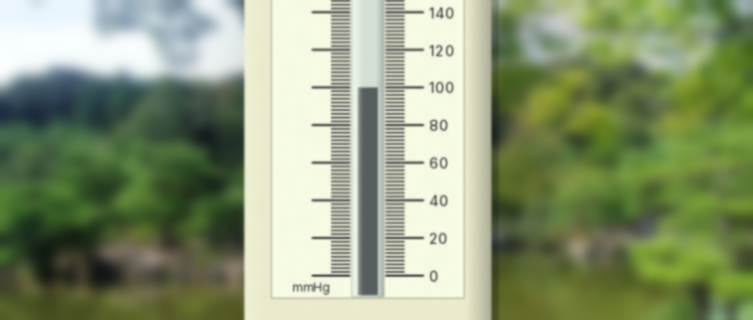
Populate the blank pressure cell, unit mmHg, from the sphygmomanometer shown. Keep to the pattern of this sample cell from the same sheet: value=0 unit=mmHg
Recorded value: value=100 unit=mmHg
